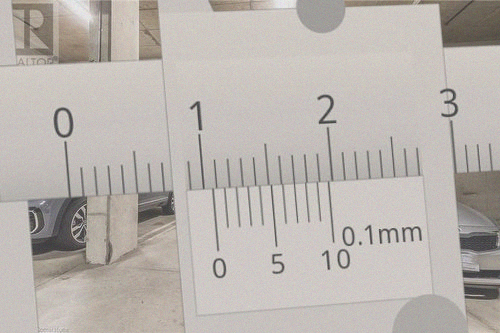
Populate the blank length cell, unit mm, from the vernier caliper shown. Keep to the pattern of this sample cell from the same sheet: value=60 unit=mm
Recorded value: value=10.7 unit=mm
